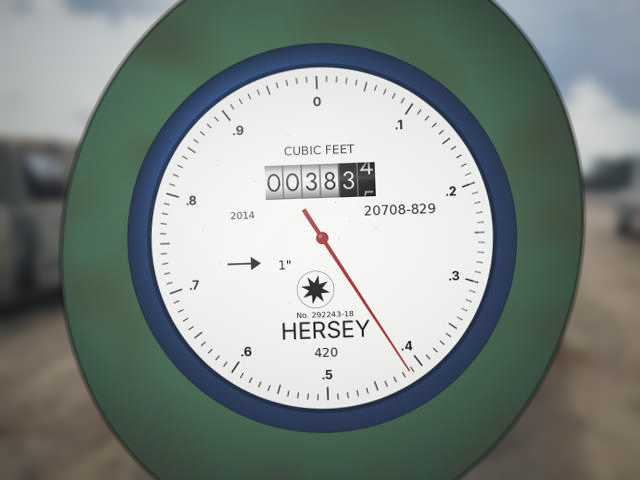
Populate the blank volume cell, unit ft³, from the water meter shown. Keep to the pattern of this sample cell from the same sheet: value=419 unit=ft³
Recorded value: value=3834.41 unit=ft³
